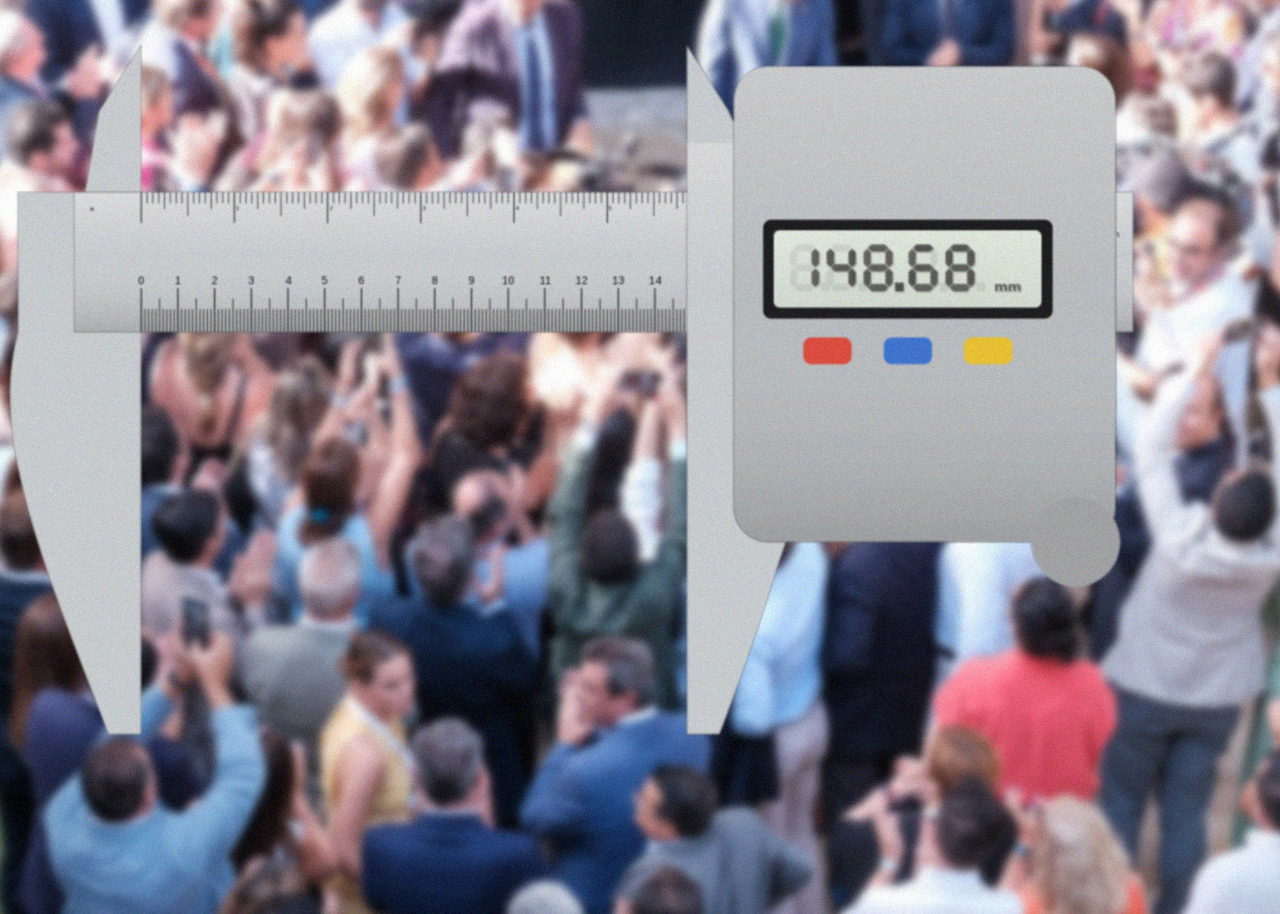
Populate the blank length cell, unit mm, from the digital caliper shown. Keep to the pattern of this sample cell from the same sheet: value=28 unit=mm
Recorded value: value=148.68 unit=mm
